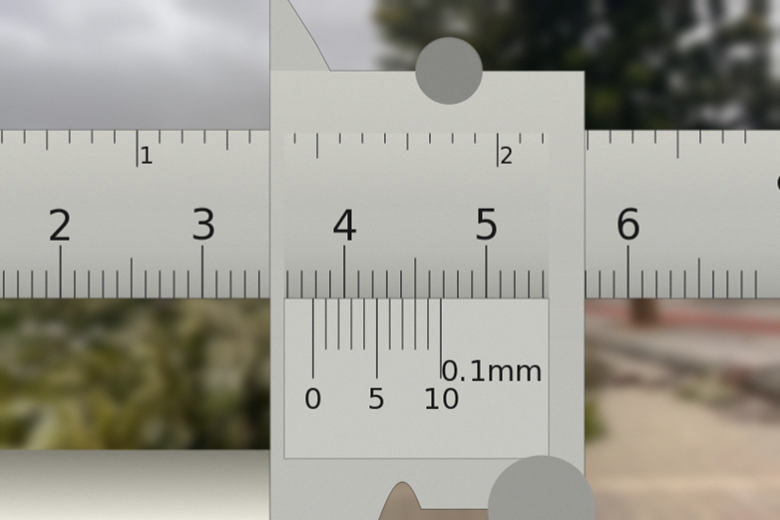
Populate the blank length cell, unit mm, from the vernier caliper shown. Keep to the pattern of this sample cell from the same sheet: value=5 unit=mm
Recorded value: value=37.8 unit=mm
